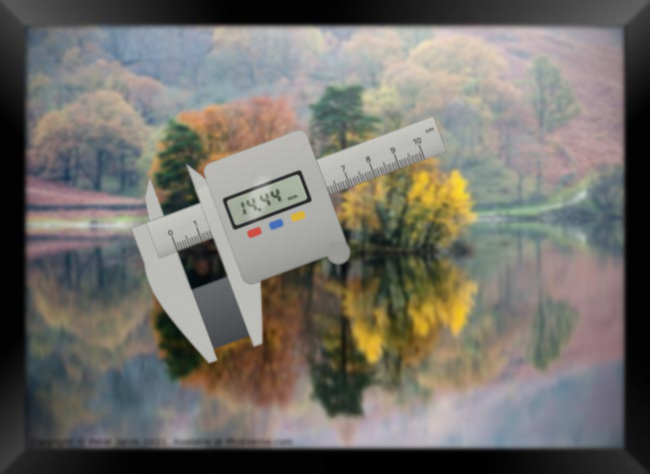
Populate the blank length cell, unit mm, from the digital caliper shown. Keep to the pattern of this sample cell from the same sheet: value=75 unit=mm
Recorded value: value=14.44 unit=mm
